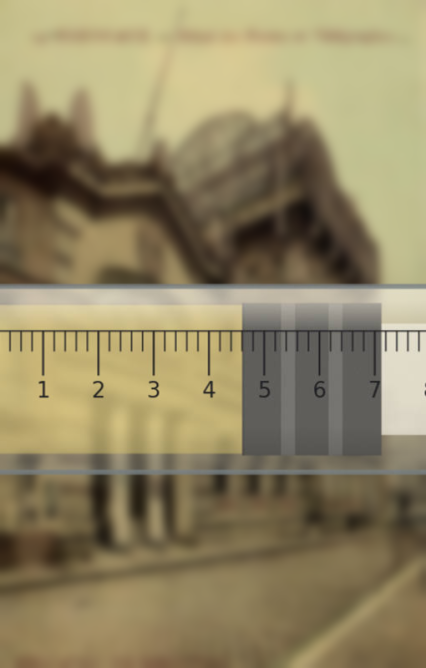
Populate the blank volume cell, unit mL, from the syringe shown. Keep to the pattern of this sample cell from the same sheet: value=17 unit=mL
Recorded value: value=4.6 unit=mL
